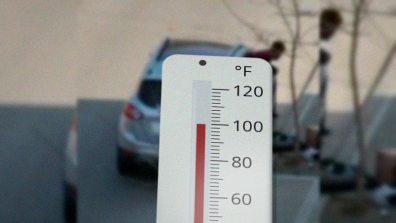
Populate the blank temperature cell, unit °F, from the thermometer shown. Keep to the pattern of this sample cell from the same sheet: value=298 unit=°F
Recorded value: value=100 unit=°F
